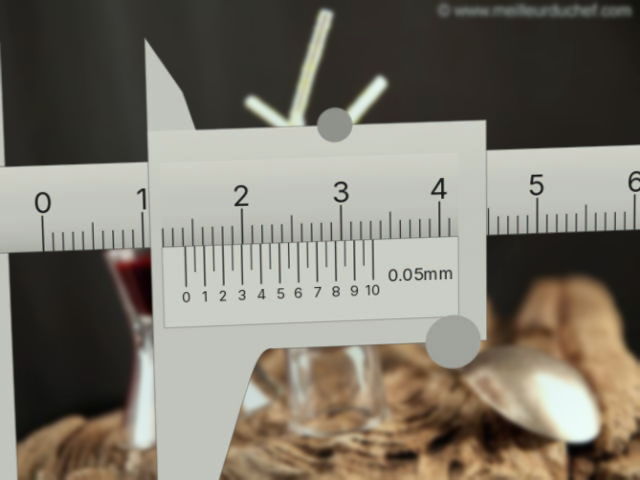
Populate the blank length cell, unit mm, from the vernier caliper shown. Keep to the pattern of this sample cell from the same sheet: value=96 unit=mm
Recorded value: value=14.2 unit=mm
